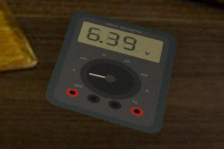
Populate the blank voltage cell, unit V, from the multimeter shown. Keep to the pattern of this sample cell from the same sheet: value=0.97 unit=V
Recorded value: value=6.39 unit=V
